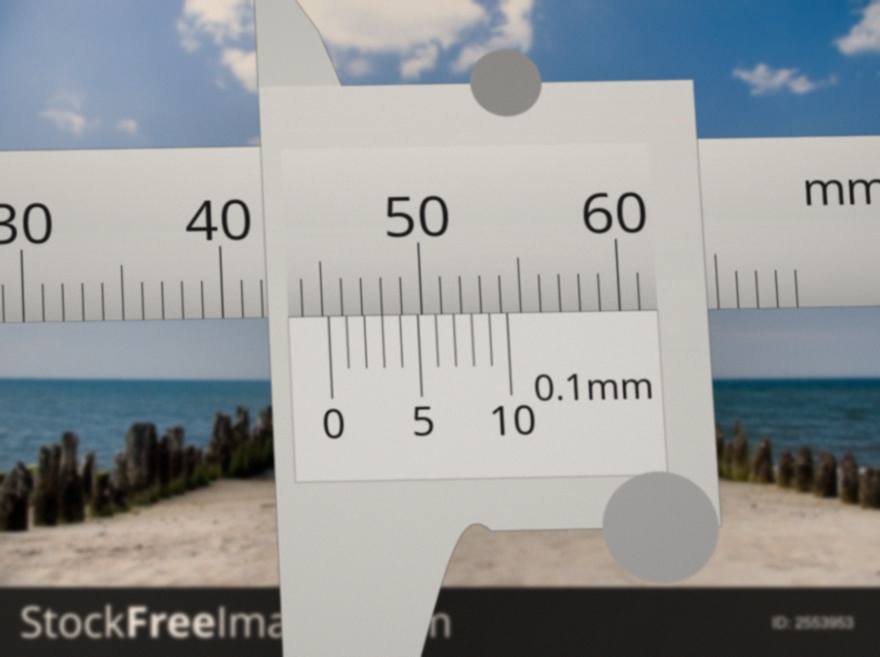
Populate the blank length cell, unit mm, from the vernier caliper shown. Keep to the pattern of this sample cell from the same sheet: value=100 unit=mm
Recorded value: value=45.3 unit=mm
